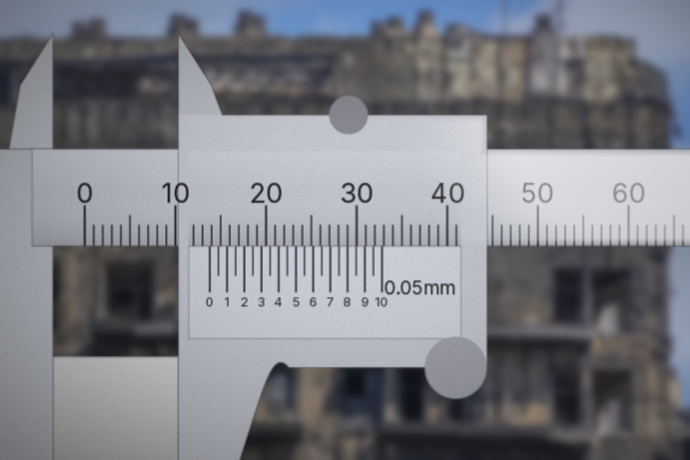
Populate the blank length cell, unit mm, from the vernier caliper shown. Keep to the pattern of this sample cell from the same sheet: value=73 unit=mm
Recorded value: value=13.8 unit=mm
